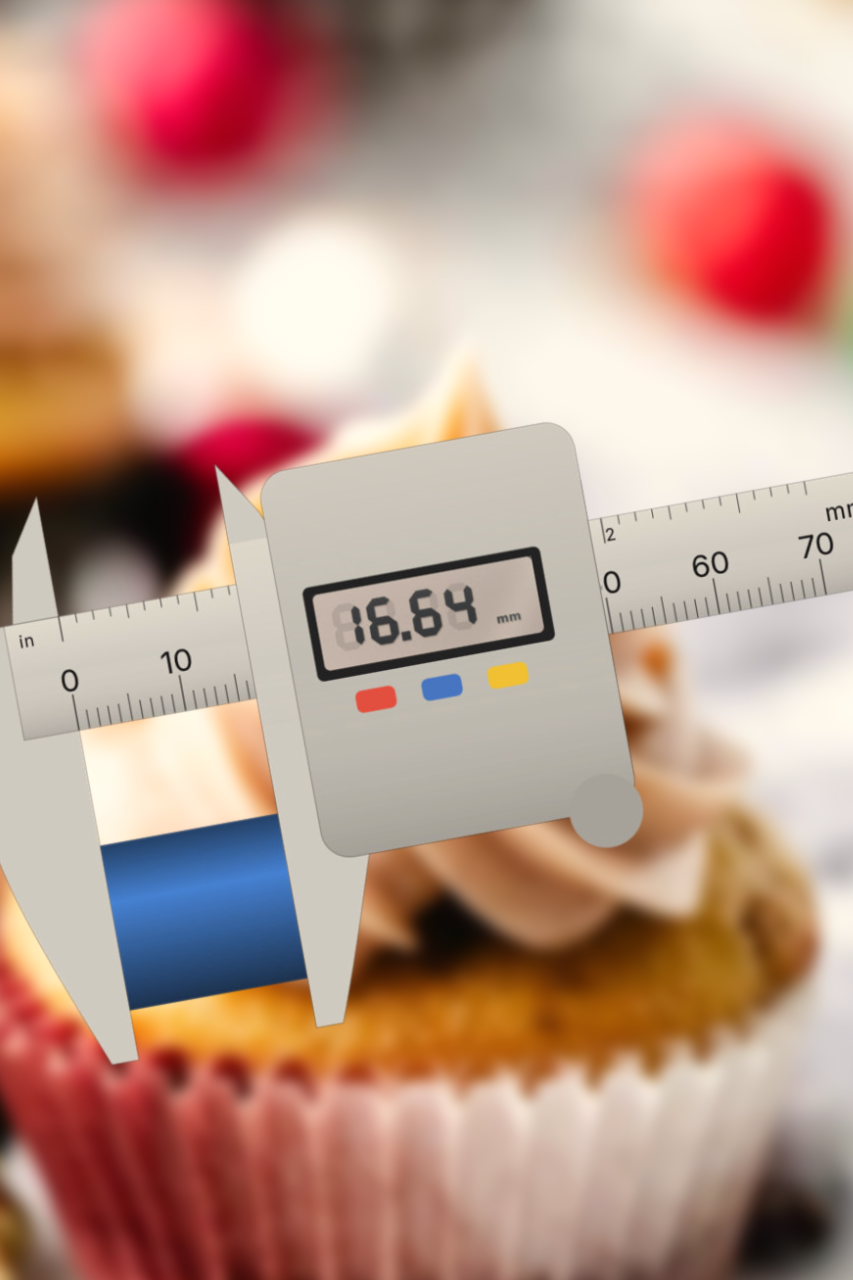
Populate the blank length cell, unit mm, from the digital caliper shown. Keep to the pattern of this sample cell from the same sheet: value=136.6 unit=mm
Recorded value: value=16.64 unit=mm
